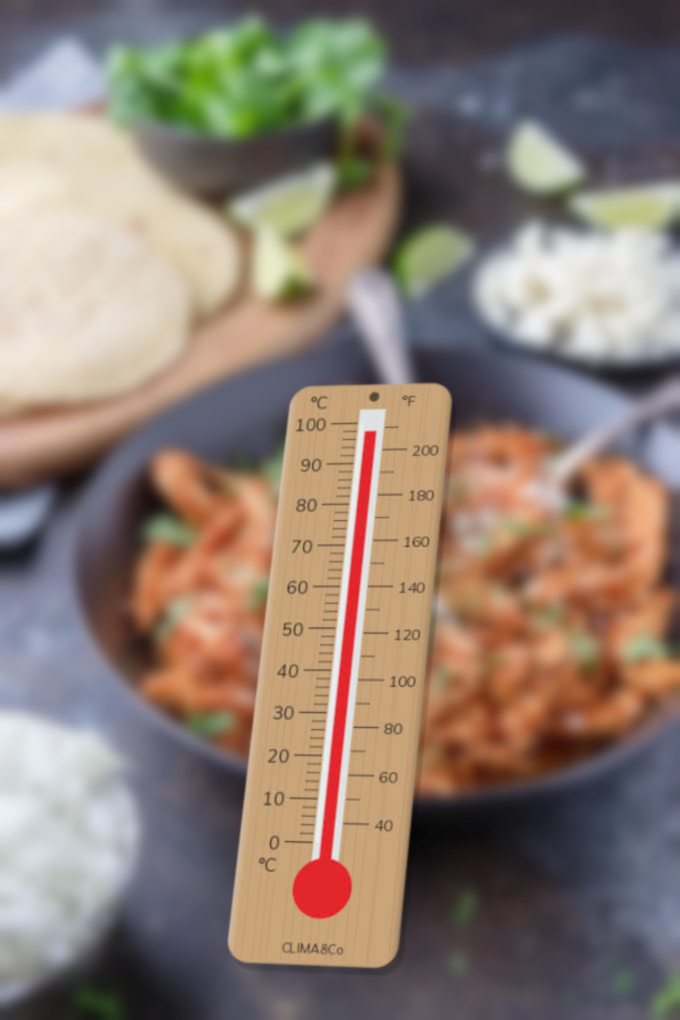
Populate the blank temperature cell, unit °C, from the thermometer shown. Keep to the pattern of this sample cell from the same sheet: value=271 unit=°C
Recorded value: value=98 unit=°C
